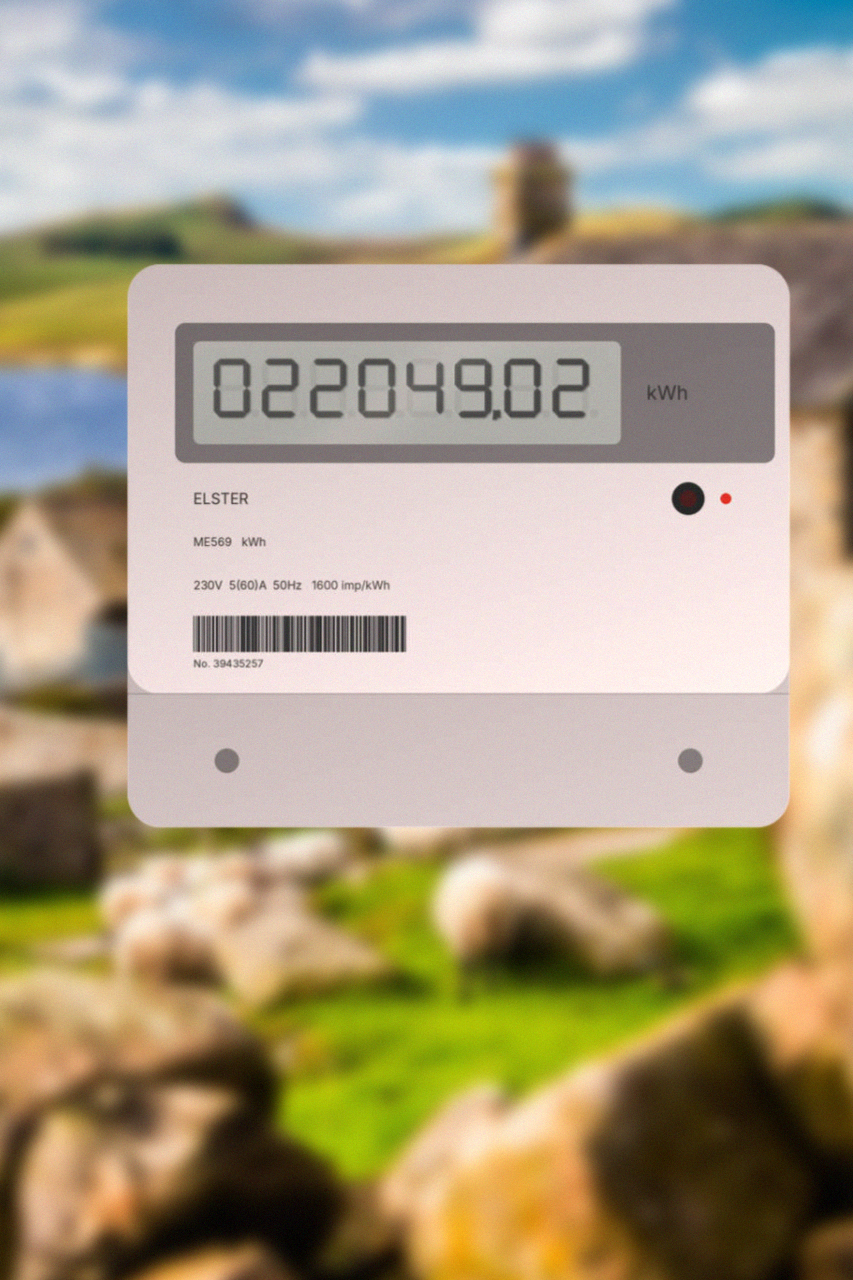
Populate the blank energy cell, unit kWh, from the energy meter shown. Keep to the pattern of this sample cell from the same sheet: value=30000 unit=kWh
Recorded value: value=22049.02 unit=kWh
